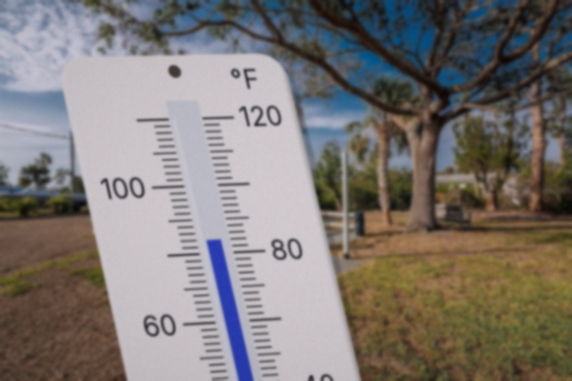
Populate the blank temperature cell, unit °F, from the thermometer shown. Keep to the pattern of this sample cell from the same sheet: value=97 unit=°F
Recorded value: value=84 unit=°F
